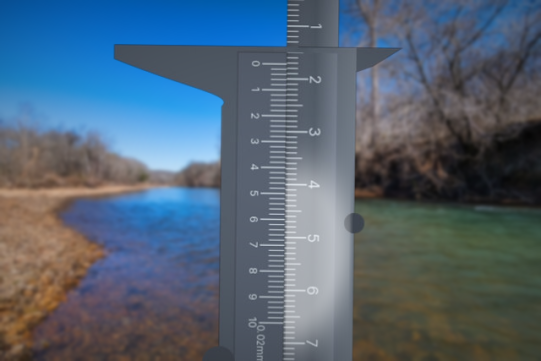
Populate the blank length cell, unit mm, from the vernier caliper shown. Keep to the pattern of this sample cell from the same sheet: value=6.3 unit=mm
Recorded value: value=17.2 unit=mm
